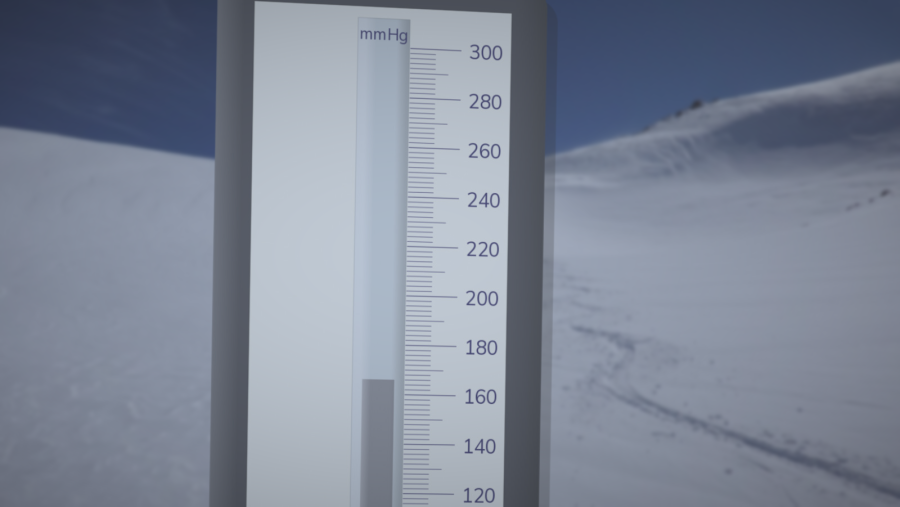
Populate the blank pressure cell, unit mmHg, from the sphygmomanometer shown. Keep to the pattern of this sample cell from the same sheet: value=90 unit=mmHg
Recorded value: value=166 unit=mmHg
